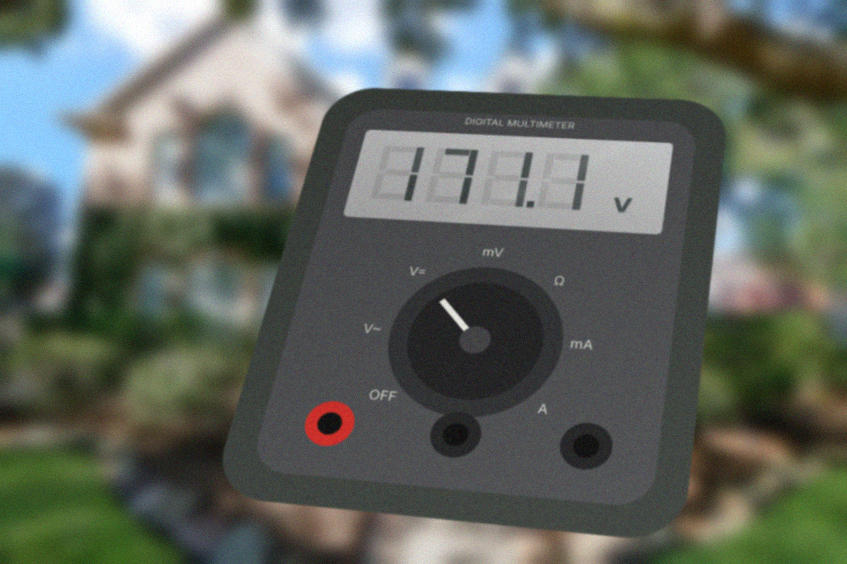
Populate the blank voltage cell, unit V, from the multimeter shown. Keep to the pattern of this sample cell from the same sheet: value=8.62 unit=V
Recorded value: value=171.1 unit=V
